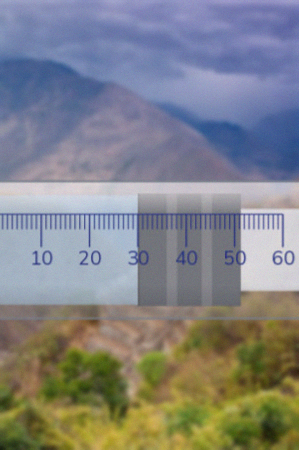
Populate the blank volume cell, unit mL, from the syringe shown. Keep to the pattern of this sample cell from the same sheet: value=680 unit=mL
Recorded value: value=30 unit=mL
